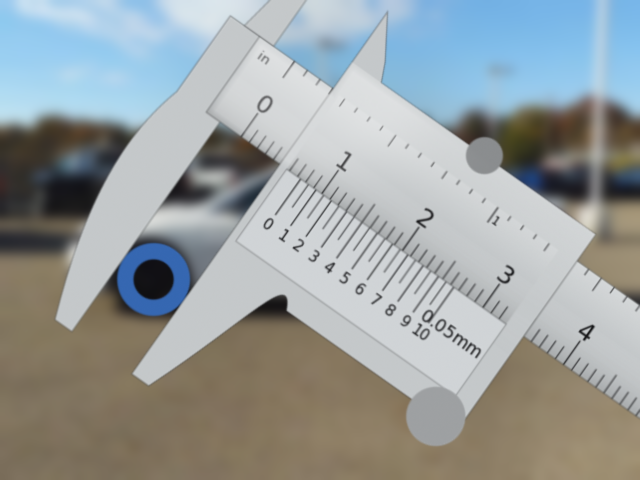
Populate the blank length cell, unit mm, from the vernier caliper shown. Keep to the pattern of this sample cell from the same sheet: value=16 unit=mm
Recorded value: value=7.4 unit=mm
